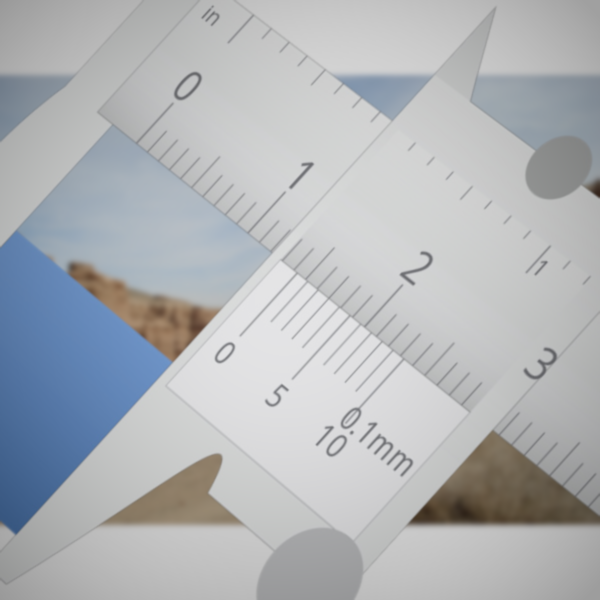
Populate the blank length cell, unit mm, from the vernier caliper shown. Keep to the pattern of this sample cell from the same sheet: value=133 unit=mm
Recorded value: value=14.3 unit=mm
